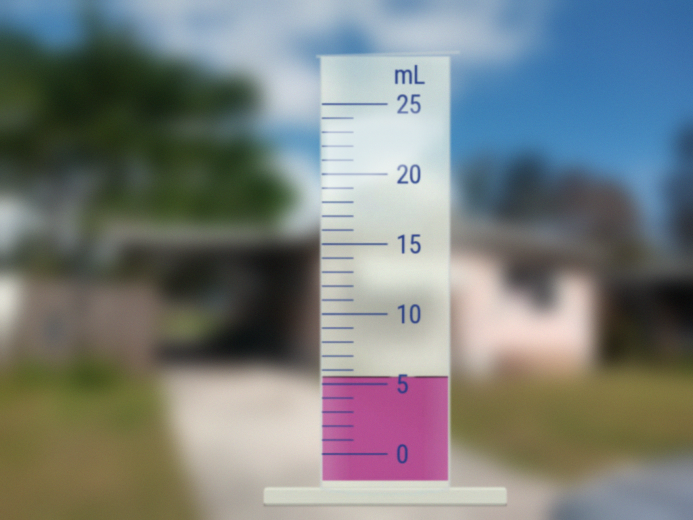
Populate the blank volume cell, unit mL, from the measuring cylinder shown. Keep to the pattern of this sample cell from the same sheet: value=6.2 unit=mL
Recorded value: value=5.5 unit=mL
